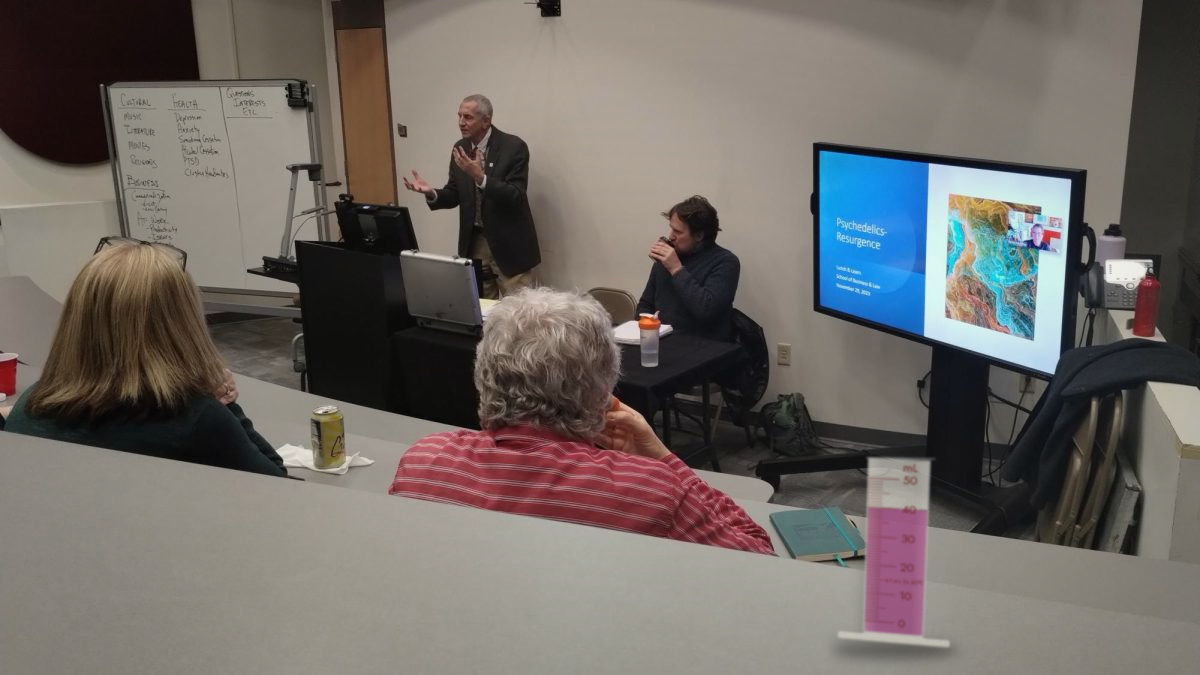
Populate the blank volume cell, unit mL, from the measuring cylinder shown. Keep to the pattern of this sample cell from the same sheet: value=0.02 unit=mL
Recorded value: value=40 unit=mL
